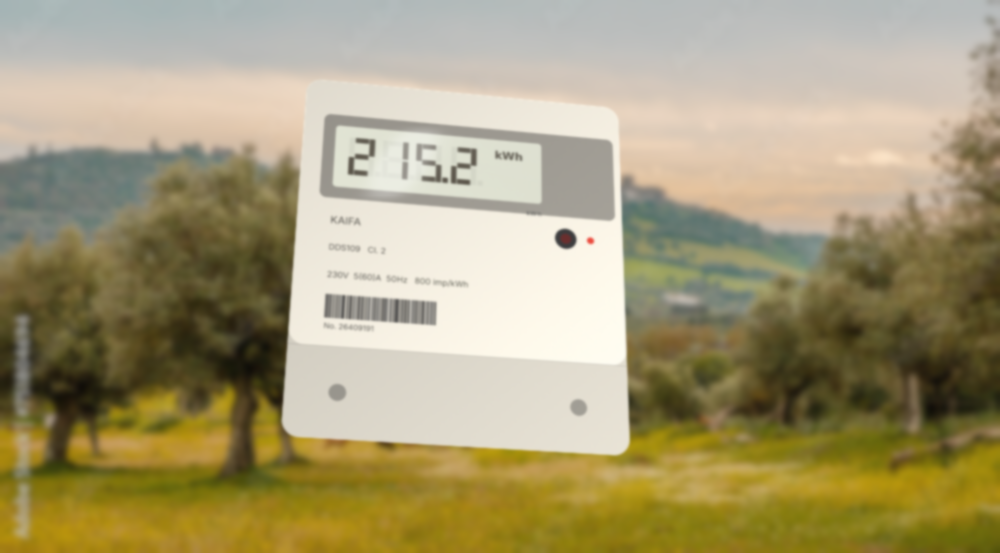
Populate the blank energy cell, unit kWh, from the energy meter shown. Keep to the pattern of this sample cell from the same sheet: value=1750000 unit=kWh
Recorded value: value=215.2 unit=kWh
